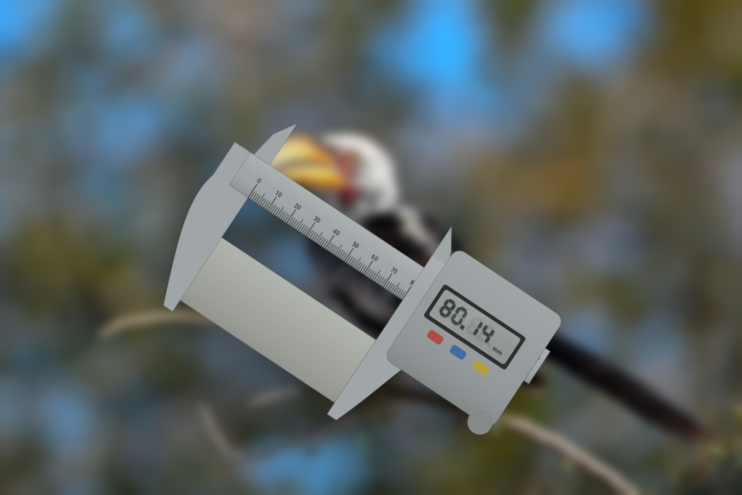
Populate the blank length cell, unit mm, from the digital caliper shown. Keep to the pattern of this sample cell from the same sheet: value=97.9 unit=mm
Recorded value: value=80.14 unit=mm
